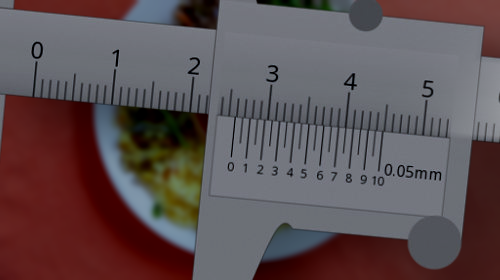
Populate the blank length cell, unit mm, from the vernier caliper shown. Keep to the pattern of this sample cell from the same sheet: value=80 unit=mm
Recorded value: value=25.8 unit=mm
